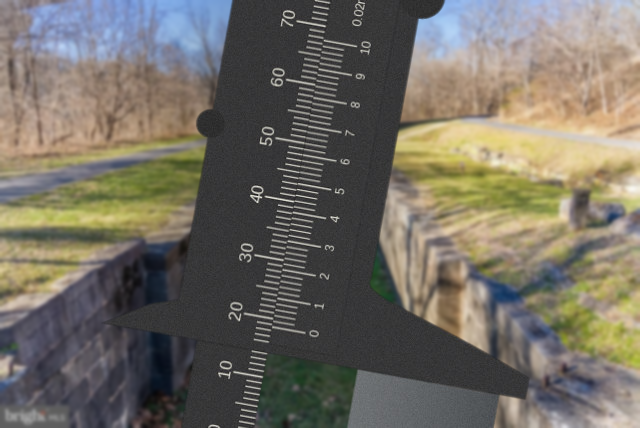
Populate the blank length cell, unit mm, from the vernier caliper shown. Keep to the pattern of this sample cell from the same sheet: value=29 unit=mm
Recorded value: value=18.6 unit=mm
